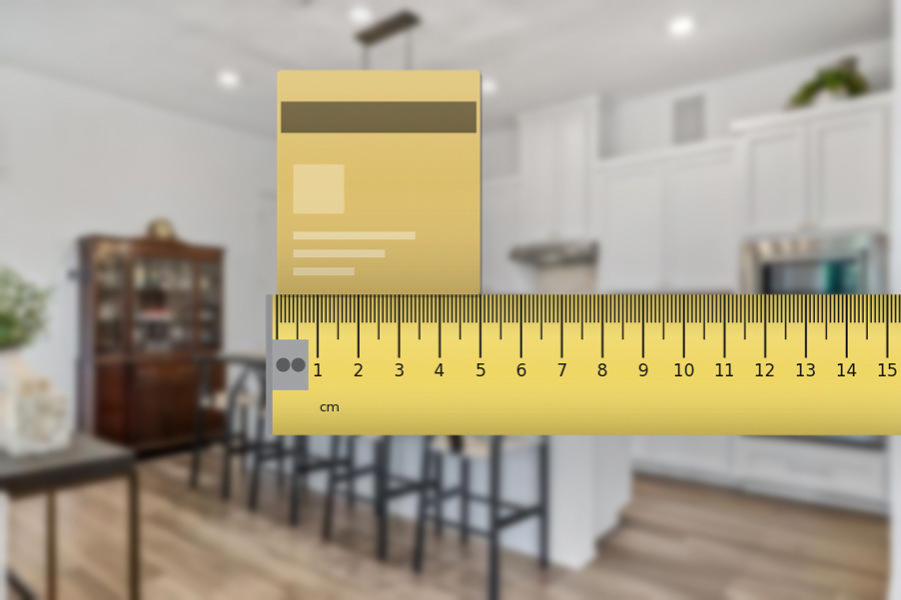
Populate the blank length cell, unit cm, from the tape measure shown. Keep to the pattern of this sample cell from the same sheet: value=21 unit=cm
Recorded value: value=5 unit=cm
